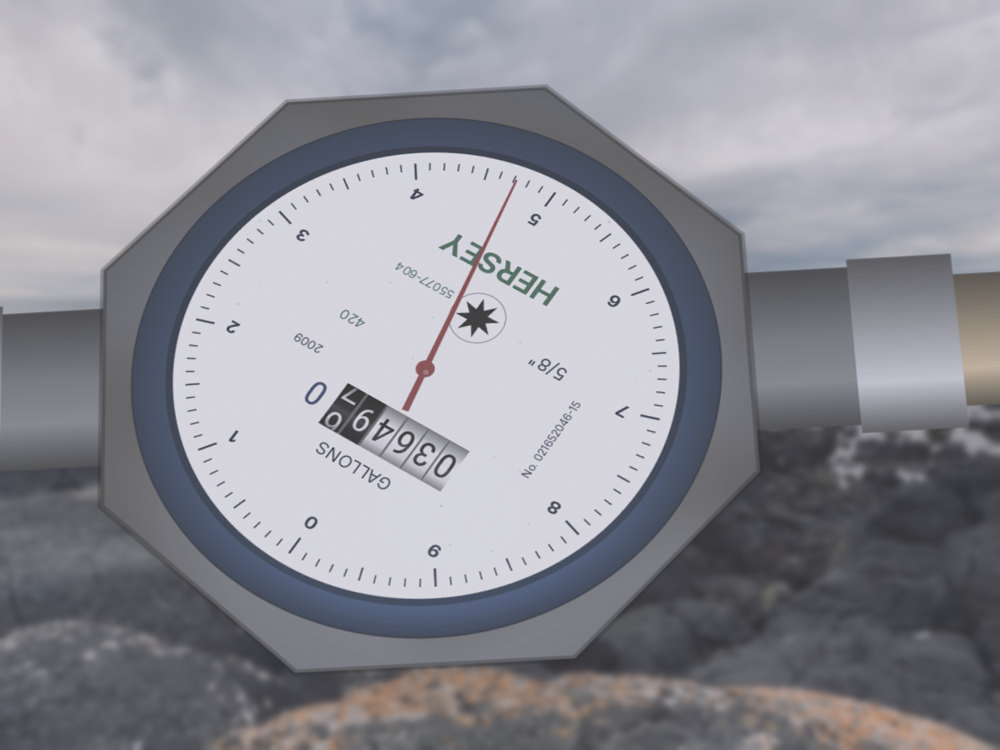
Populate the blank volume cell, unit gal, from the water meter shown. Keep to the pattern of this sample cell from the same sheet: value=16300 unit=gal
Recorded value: value=364964.7 unit=gal
